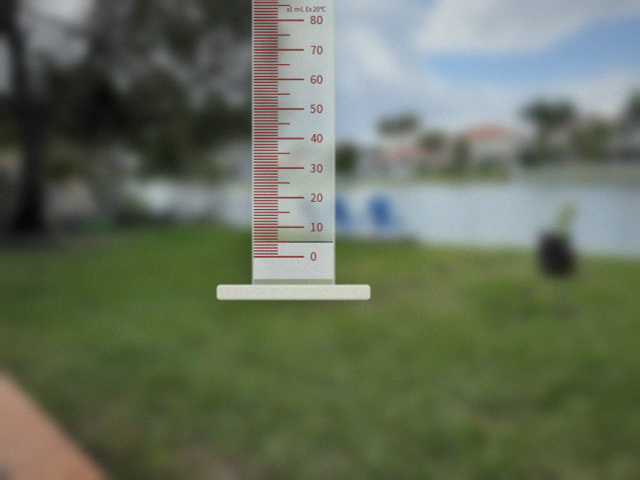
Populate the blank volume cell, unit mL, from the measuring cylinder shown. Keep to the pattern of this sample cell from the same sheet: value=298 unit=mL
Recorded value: value=5 unit=mL
